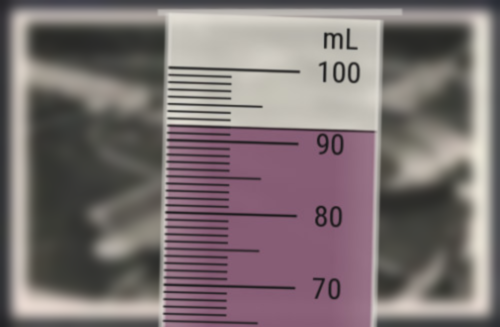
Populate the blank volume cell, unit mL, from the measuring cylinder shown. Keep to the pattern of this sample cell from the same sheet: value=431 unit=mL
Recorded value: value=92 unit=mL
